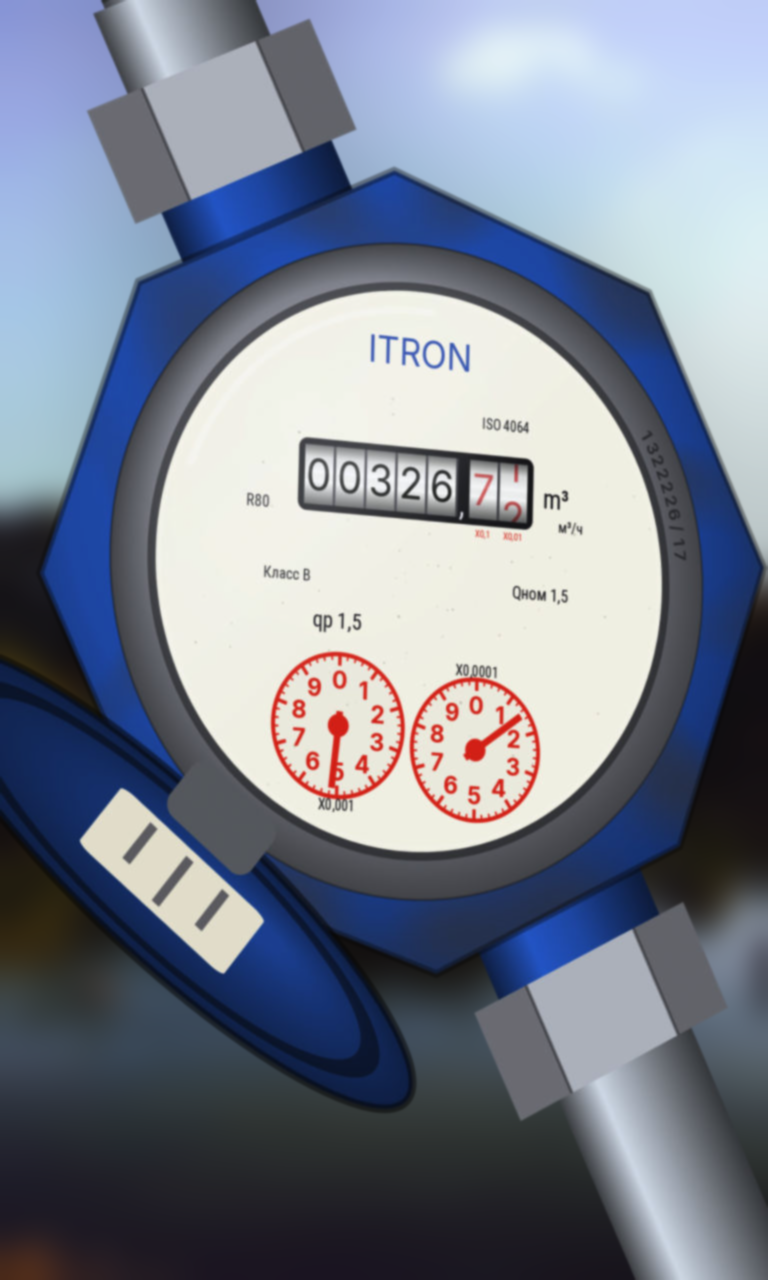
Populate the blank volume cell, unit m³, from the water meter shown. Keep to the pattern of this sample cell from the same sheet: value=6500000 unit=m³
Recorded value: value=326.7151 unit=m³
